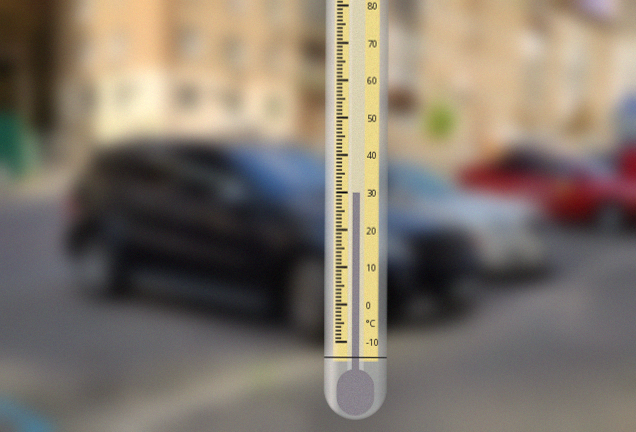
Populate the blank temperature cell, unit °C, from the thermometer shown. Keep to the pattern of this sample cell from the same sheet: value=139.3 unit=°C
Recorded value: value=30 unit=°C
